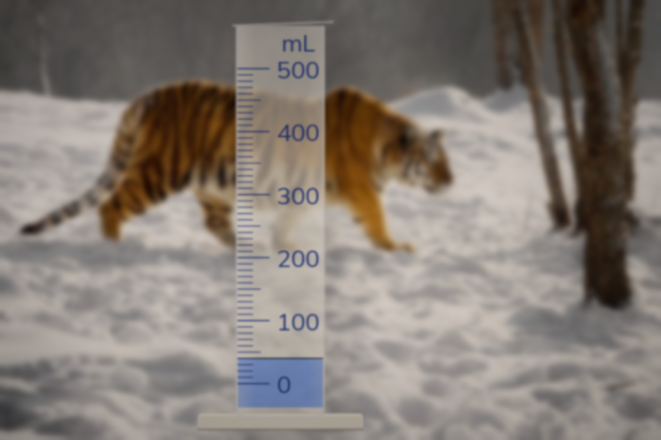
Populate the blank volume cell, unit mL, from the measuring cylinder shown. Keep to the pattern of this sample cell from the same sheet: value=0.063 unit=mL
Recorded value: value=40 unit=mL
